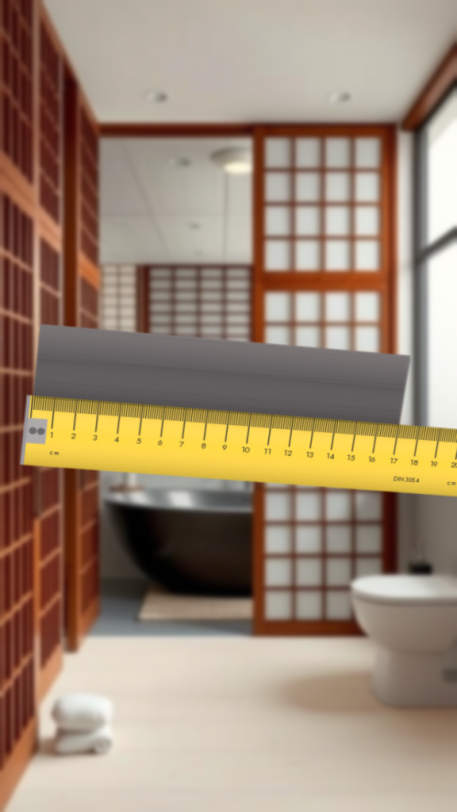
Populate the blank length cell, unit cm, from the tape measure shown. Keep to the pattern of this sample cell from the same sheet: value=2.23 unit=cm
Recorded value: value=17 unit=cm
